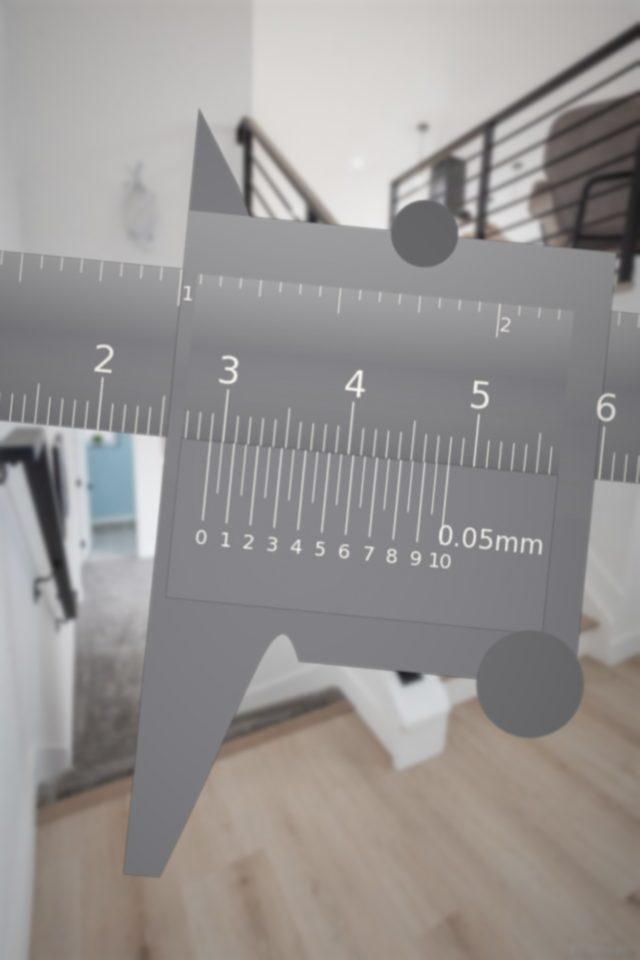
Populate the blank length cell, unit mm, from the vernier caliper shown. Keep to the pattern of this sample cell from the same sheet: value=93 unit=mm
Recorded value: value=29.0 unit=mm
